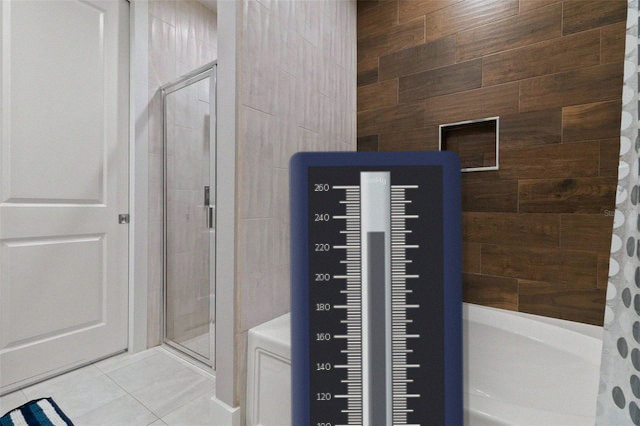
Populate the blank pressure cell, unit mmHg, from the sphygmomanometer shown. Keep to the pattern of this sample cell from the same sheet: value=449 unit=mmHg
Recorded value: value=230 unit=mmHg
